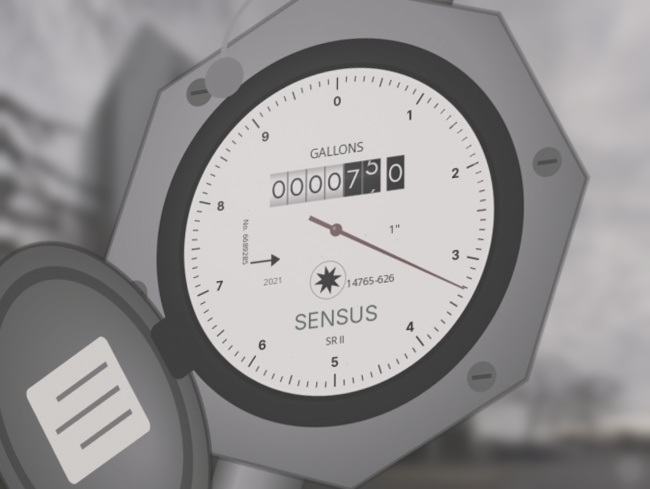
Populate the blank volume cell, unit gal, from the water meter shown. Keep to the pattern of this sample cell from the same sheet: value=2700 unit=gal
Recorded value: value=753.3 unit=gal
